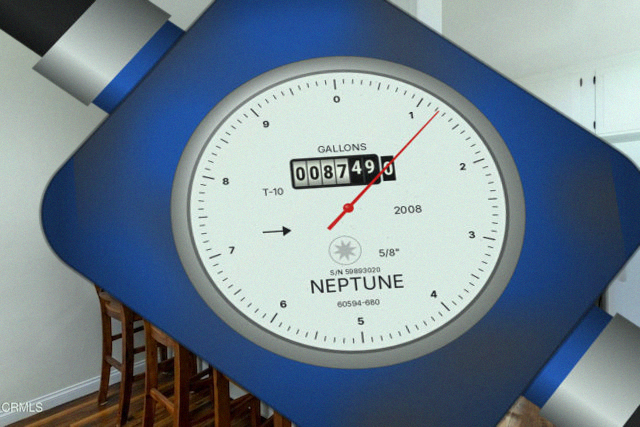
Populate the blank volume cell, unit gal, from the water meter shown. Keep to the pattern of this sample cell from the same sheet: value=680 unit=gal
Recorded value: value=87491.2 unit=gal
